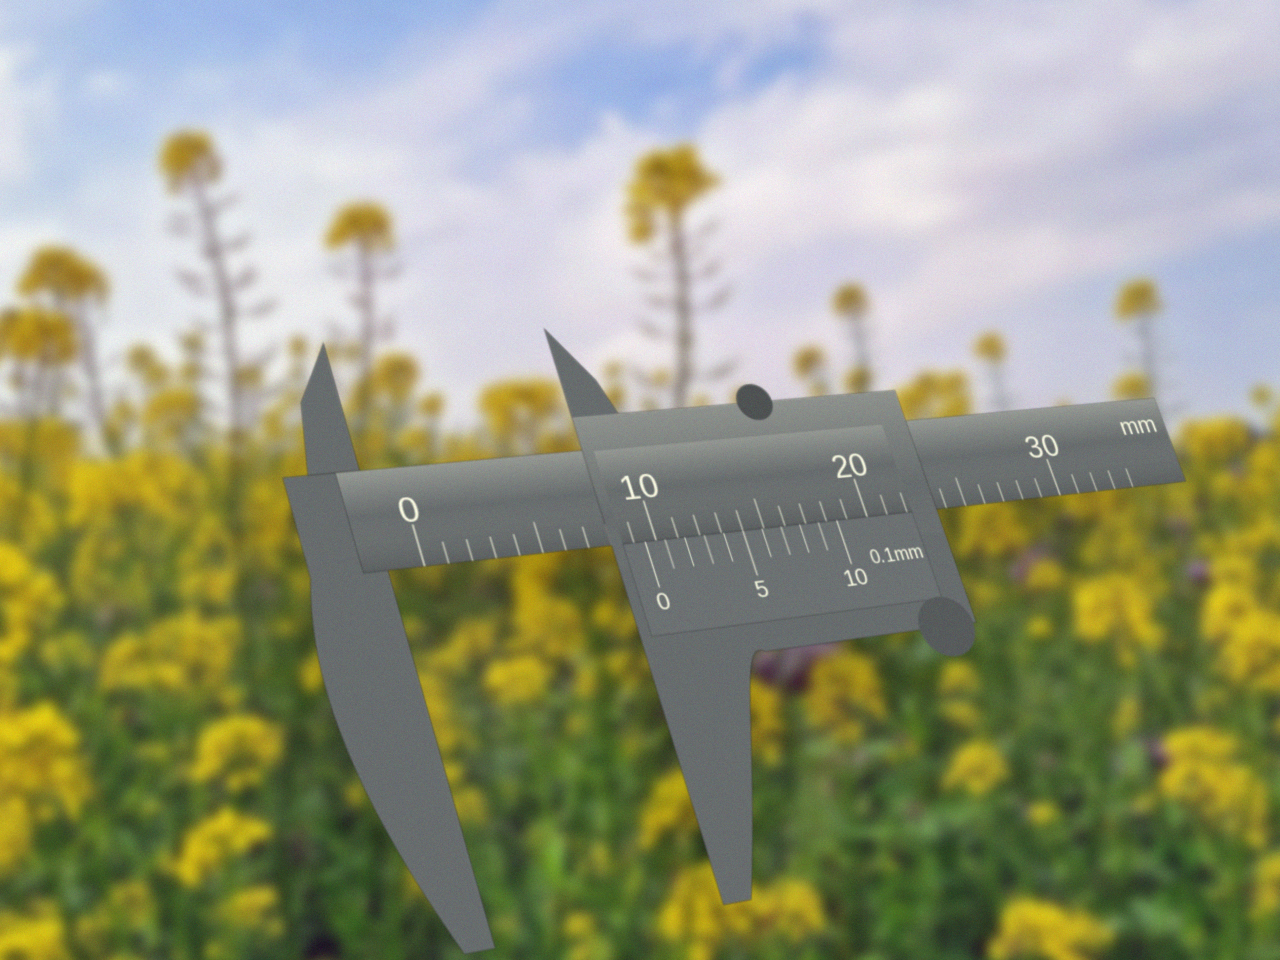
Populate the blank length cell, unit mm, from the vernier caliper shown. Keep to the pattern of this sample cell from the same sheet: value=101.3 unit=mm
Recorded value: value=9.5 unit=mm
